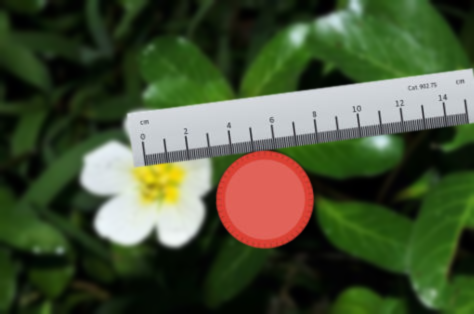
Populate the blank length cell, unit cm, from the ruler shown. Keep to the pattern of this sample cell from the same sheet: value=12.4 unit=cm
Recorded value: value=4.5 unit=cm
